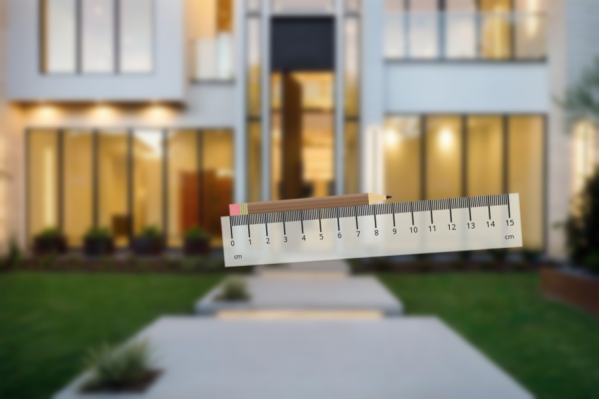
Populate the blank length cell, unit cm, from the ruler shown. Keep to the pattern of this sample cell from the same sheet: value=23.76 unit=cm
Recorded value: value=9 unit=cm
